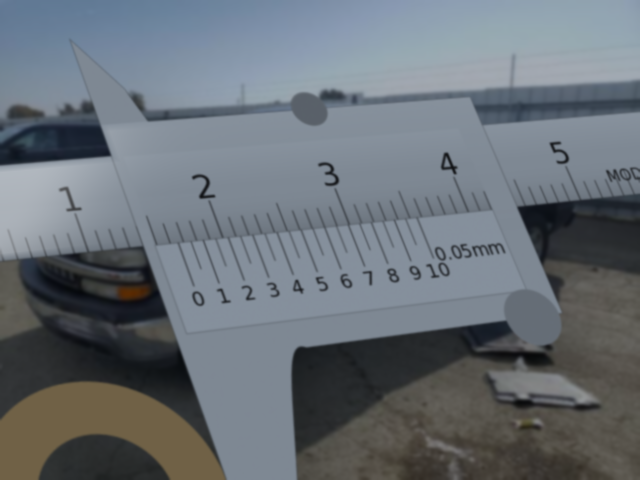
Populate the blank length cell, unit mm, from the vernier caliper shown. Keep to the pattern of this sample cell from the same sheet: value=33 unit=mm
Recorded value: value=16.6 unit=mm
